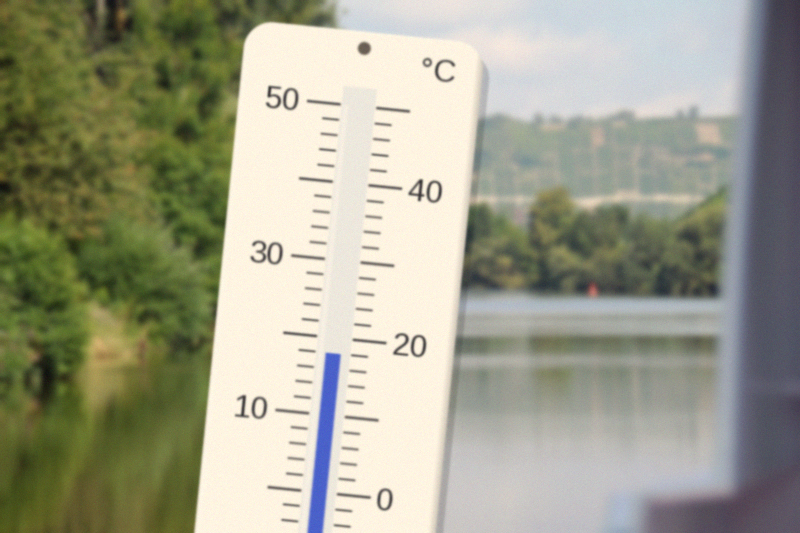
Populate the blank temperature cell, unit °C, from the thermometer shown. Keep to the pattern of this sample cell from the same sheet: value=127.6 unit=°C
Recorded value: value=18 unit=°C
